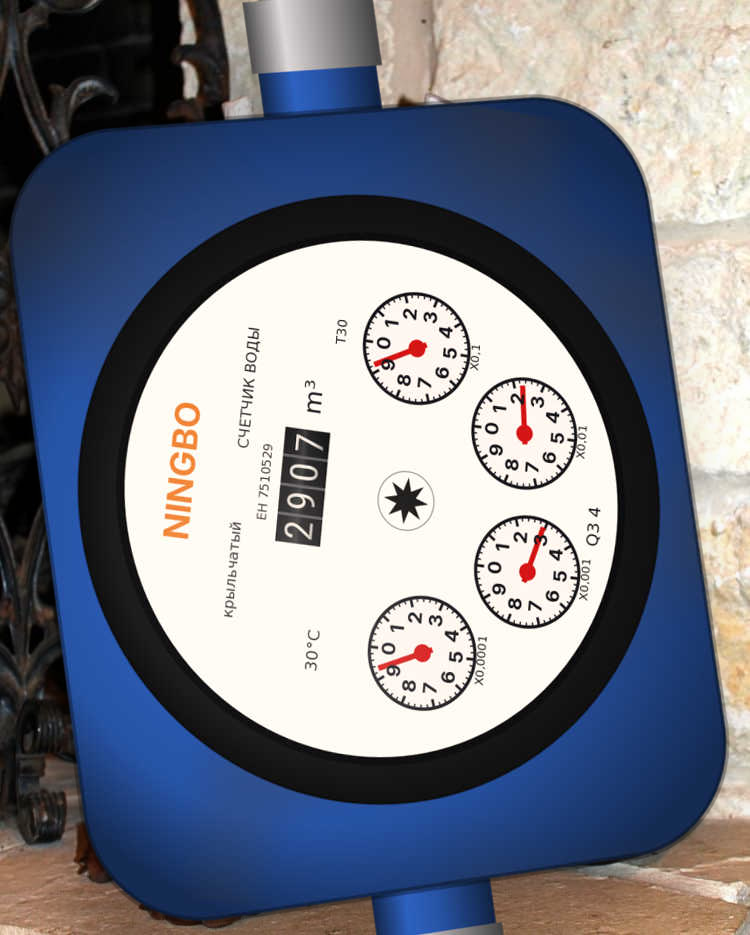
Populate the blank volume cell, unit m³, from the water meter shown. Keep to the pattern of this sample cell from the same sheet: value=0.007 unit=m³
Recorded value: value=2906.9229 unit=m³
